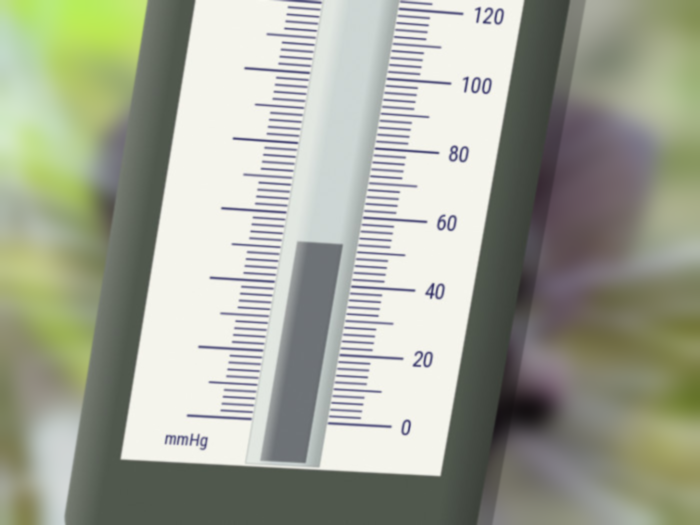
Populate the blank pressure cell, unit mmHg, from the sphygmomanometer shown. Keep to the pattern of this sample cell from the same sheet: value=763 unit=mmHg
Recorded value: value=52 unit=mmHg
